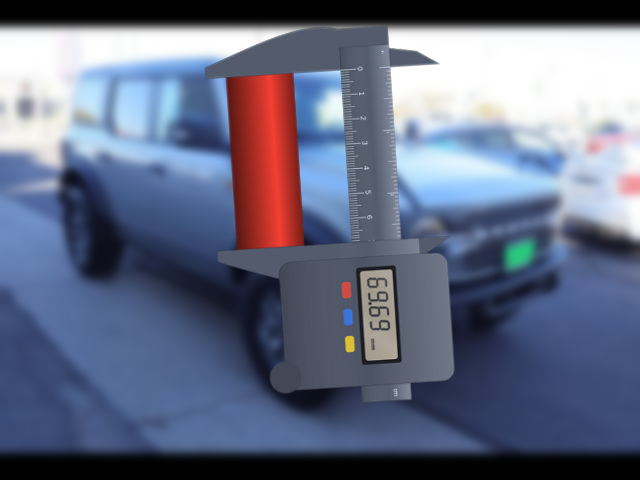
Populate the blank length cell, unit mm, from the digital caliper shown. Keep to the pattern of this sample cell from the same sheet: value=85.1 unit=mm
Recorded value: value=69.69 unit=mm
